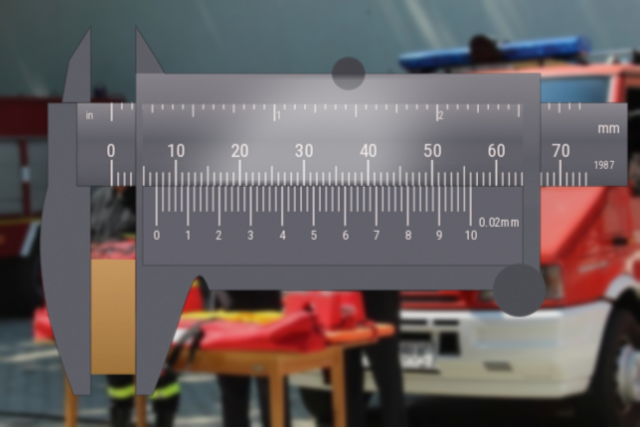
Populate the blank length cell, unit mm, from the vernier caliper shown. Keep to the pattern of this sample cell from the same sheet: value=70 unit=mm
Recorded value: value=7.0 unit=mm
